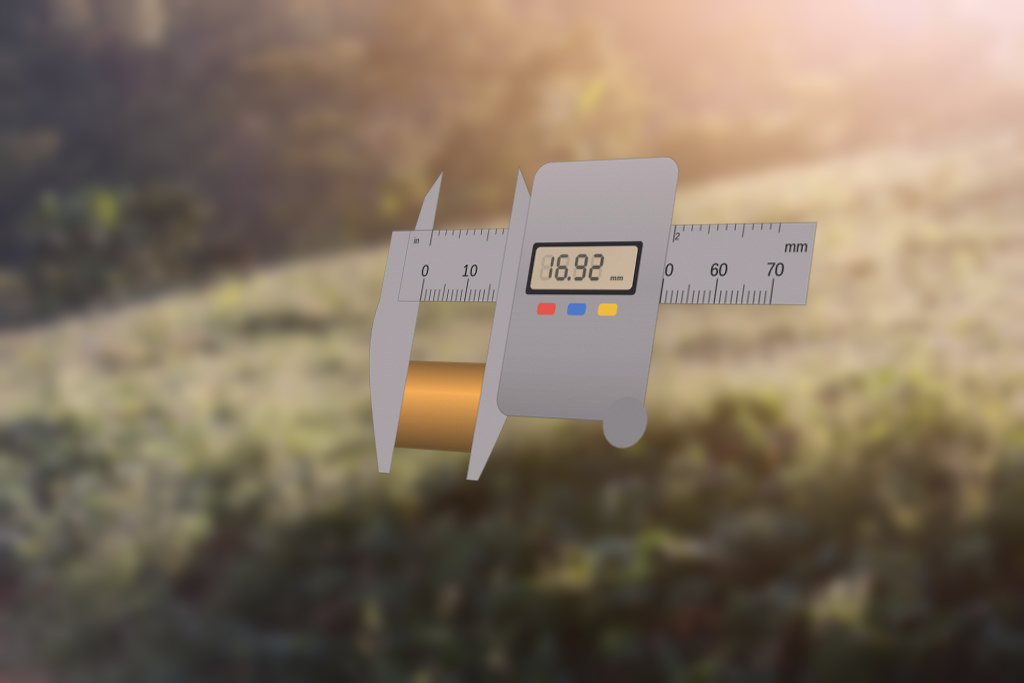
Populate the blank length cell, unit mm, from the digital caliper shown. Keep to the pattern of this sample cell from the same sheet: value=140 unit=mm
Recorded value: value=16.92 unit=mm
